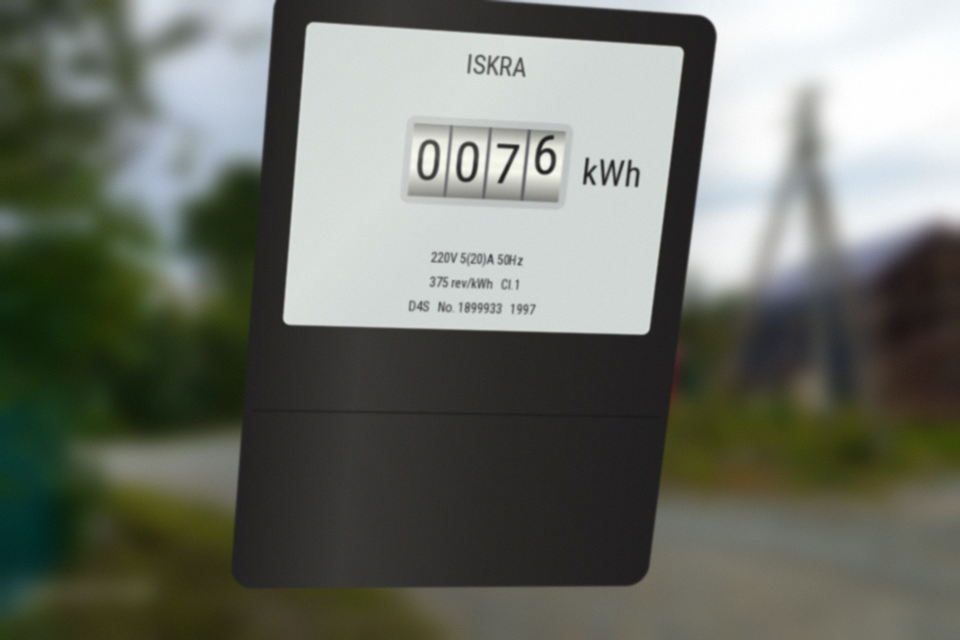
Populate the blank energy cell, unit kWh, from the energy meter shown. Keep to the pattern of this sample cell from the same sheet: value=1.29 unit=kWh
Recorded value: value=76 unit=kWh
